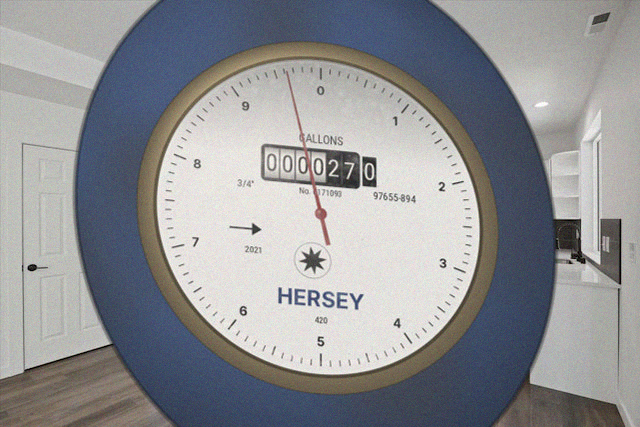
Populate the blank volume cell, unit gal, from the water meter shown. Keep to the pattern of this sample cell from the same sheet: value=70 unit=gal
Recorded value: value=269.6 unit=gal
